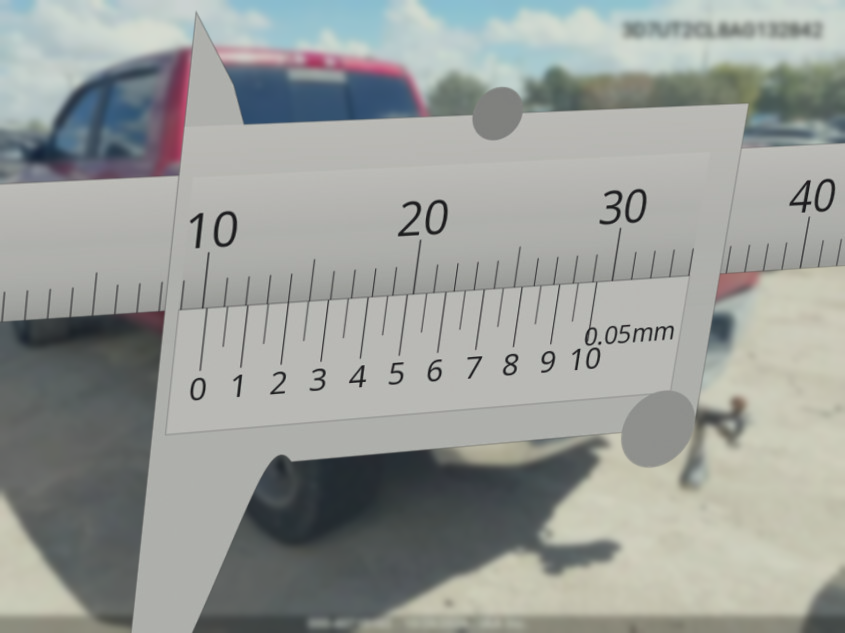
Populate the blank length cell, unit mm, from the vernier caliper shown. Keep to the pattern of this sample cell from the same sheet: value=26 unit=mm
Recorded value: value=10.2 unit=mm
